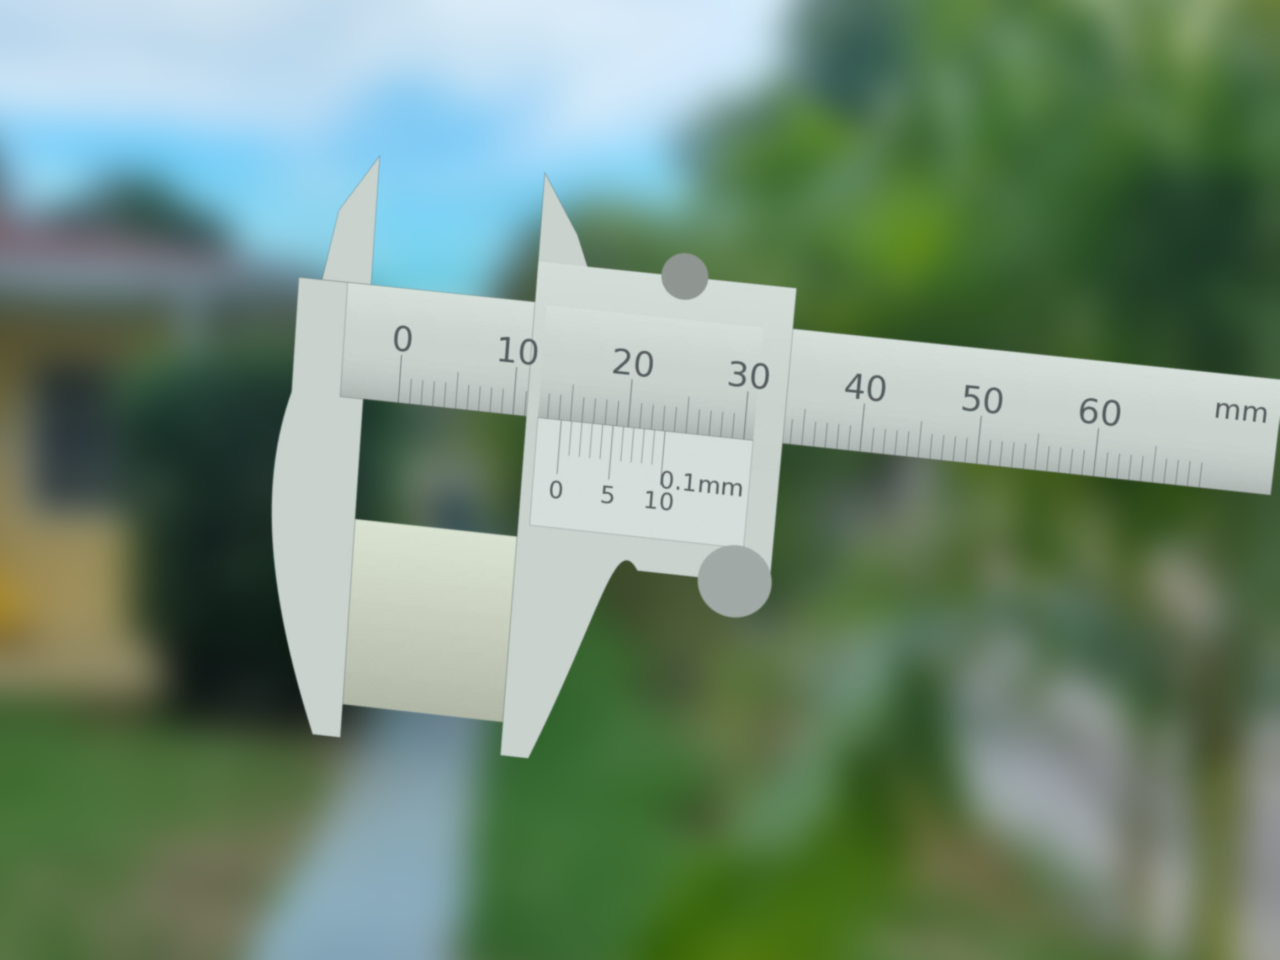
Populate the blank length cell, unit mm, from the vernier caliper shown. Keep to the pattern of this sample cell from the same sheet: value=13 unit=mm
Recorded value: value=14.2 unit=mm
